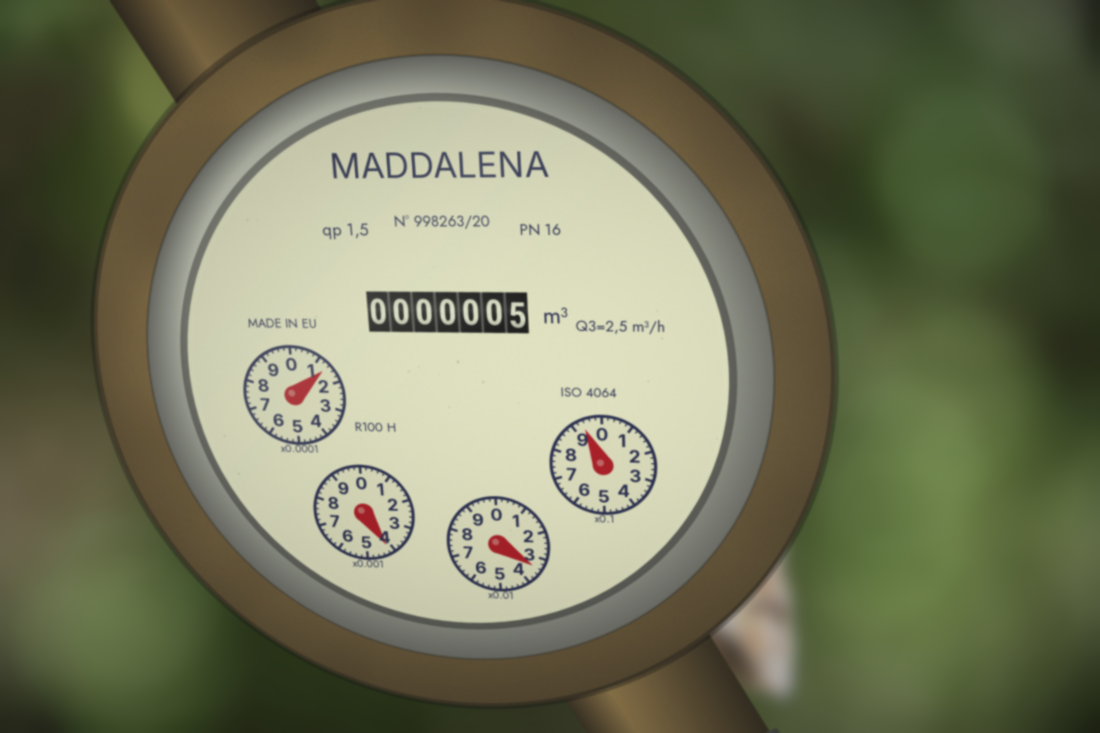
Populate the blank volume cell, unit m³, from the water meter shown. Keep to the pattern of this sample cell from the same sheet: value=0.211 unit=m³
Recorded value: value=4.9341 unit=m³
